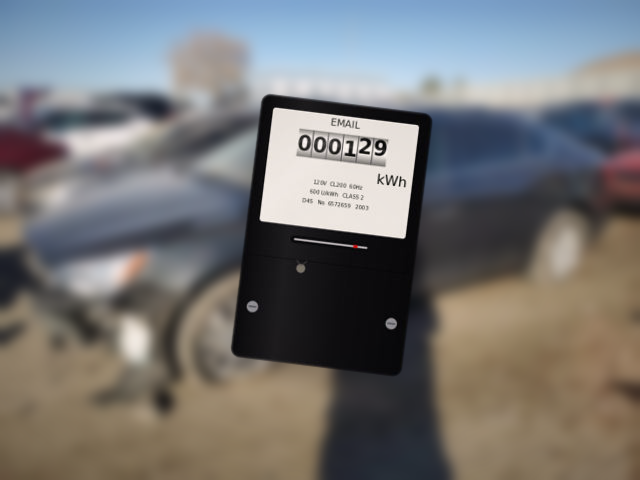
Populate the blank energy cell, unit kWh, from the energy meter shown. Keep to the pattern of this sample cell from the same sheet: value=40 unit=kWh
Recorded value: value=129 unit=kWh
